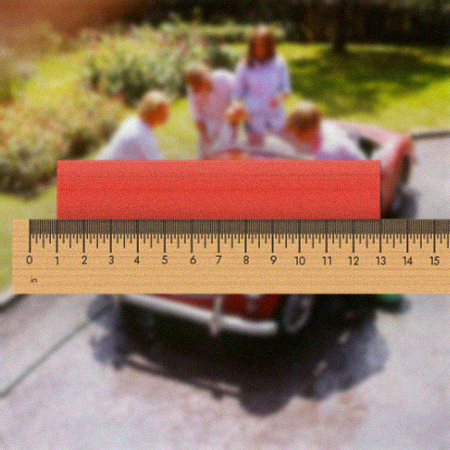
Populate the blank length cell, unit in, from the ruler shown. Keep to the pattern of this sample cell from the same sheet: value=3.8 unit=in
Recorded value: value=12 unit=in
